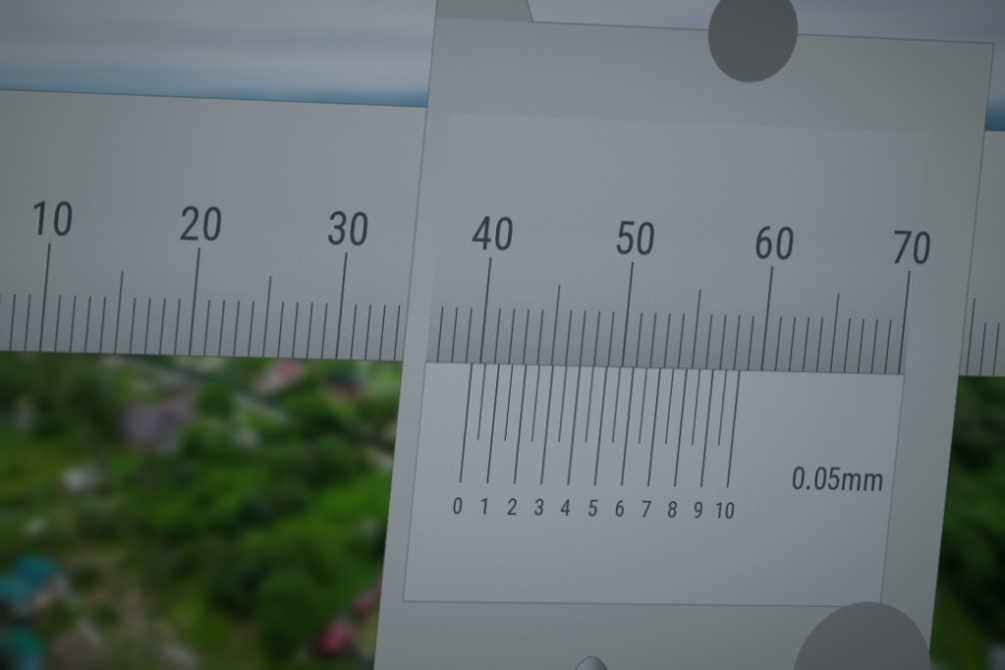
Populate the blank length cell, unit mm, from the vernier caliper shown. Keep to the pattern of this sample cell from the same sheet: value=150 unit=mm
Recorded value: value=39.4 unit=mm
